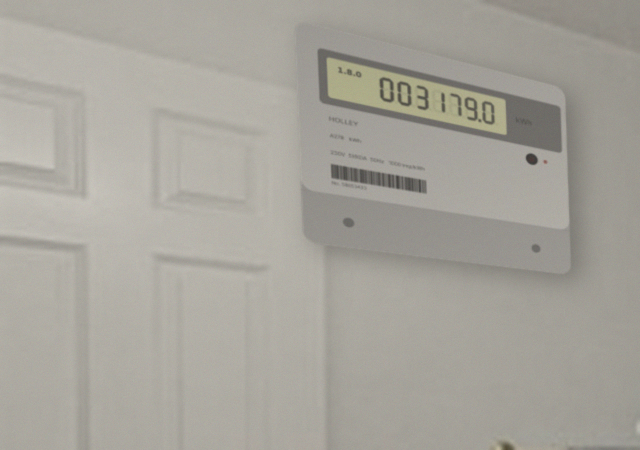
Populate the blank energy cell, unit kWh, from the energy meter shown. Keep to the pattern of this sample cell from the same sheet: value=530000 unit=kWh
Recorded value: value=3179.0 unit=kWh
